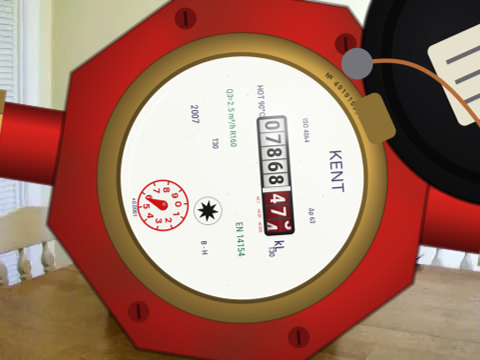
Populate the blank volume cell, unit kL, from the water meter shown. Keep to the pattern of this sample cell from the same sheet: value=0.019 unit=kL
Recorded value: value=7868.4735 unit=kL
